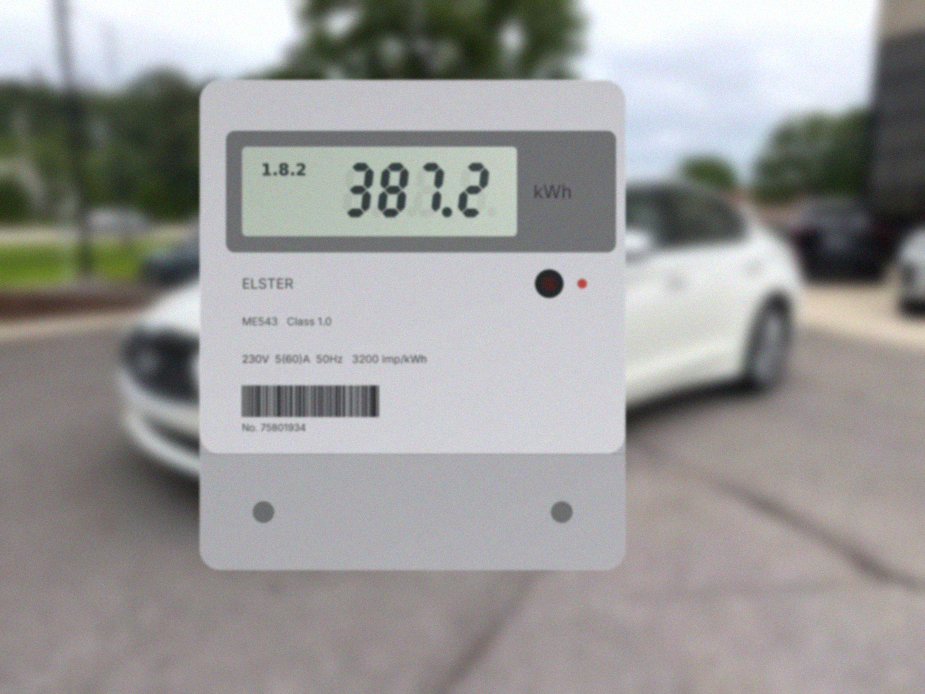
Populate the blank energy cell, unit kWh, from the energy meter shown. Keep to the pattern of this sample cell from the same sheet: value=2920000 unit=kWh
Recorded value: value=387.2 unit=kWh
